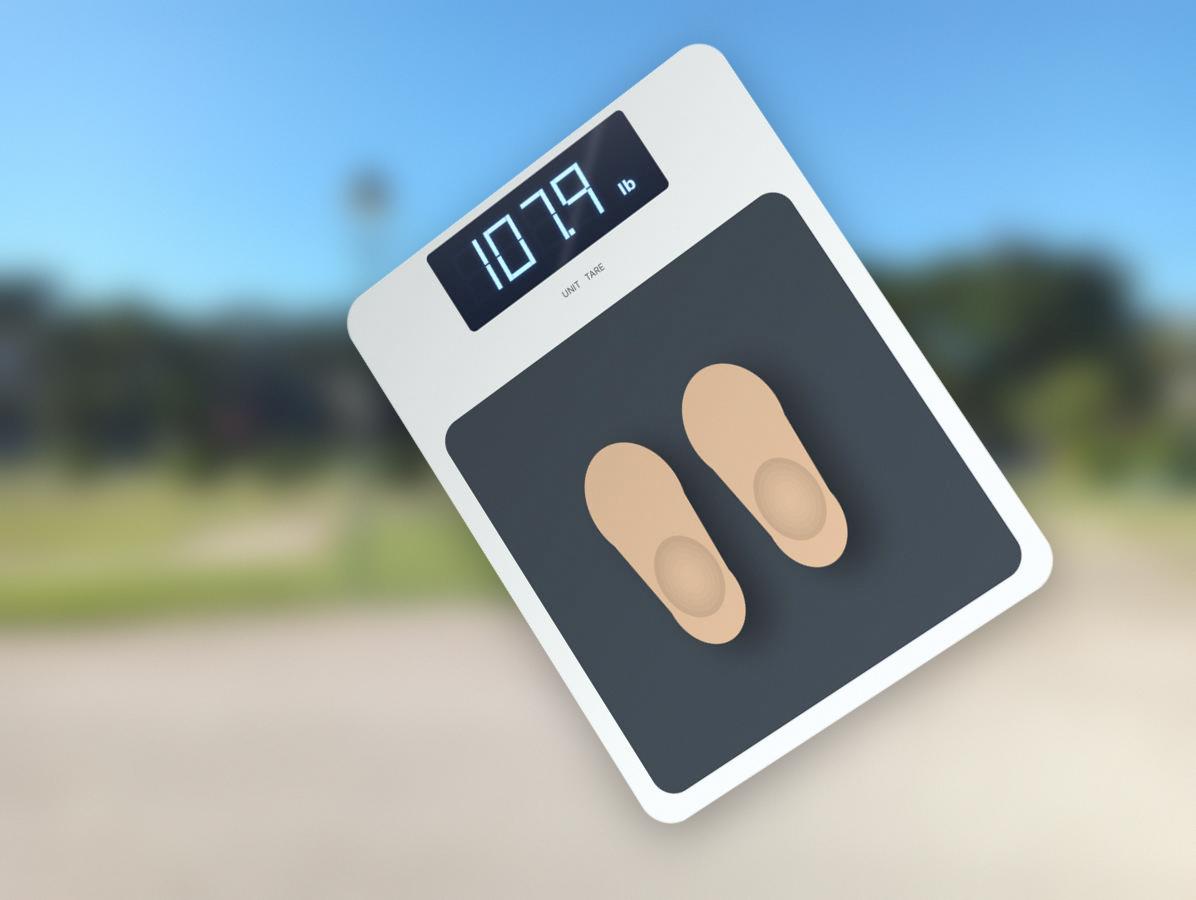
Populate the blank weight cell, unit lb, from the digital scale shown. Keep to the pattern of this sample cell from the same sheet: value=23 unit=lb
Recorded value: value=107.9 unit=lb
